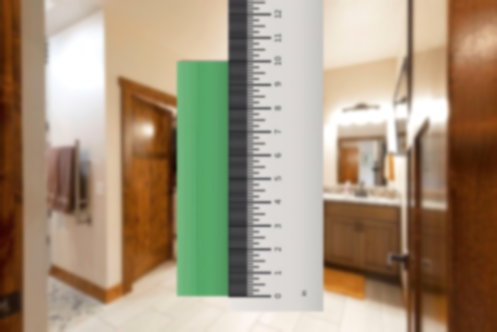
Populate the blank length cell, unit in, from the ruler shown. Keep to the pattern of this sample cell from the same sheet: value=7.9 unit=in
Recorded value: value=10 unit=in
